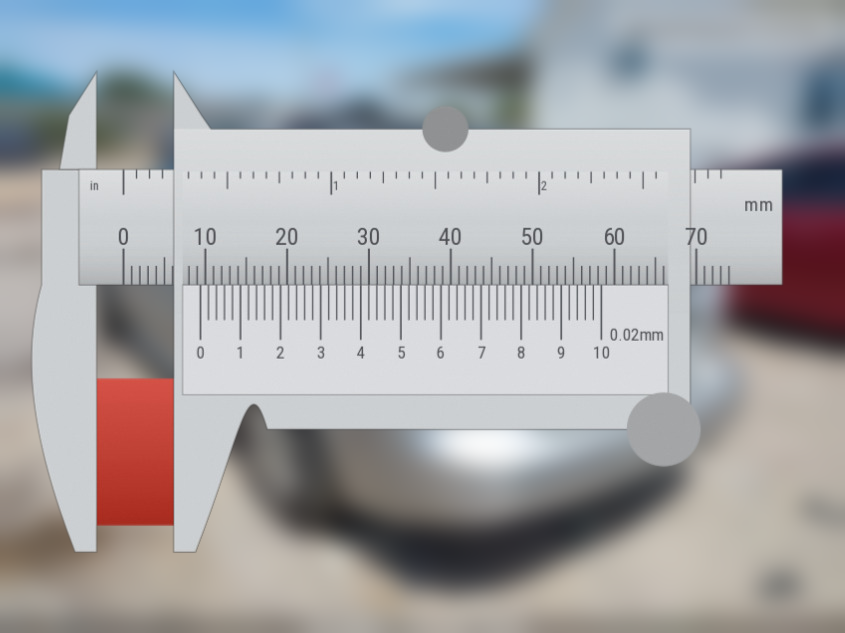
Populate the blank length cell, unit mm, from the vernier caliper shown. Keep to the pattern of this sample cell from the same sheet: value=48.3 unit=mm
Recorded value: value=9.4 unit=mm
